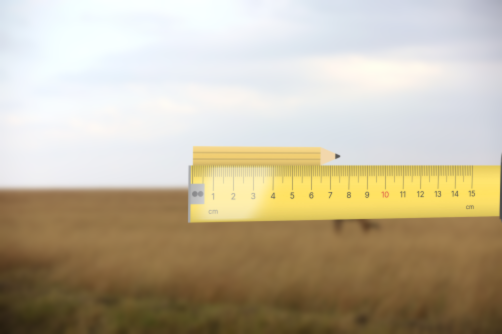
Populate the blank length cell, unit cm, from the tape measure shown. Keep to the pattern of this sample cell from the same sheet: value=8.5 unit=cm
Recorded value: value=7.5 unit=cm
